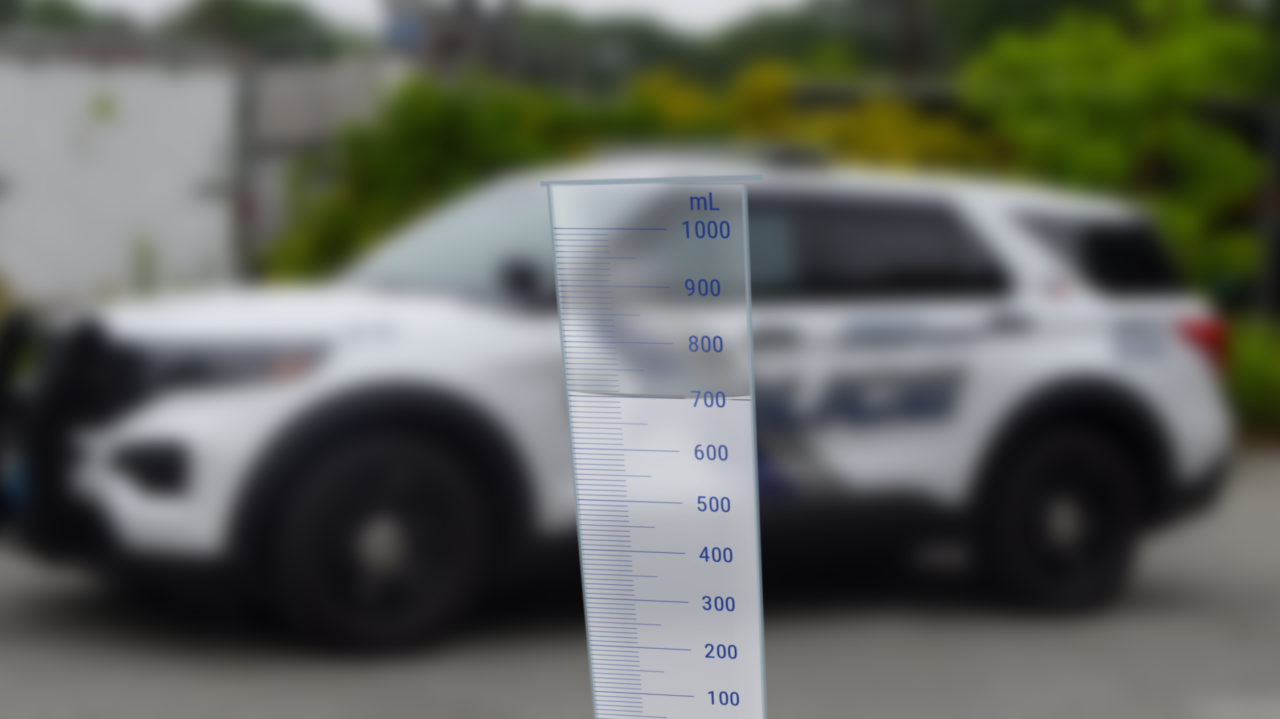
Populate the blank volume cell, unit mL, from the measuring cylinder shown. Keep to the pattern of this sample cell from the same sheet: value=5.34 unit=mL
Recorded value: value=700 unit=mL
